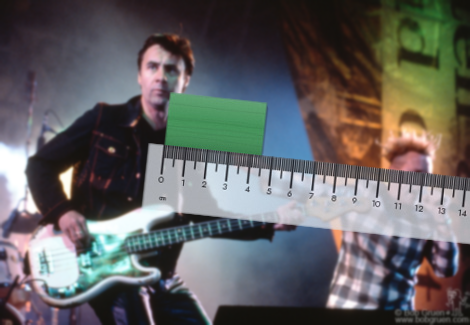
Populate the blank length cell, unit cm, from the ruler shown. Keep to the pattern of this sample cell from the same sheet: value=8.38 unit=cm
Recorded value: value=4.5 unit=cm
